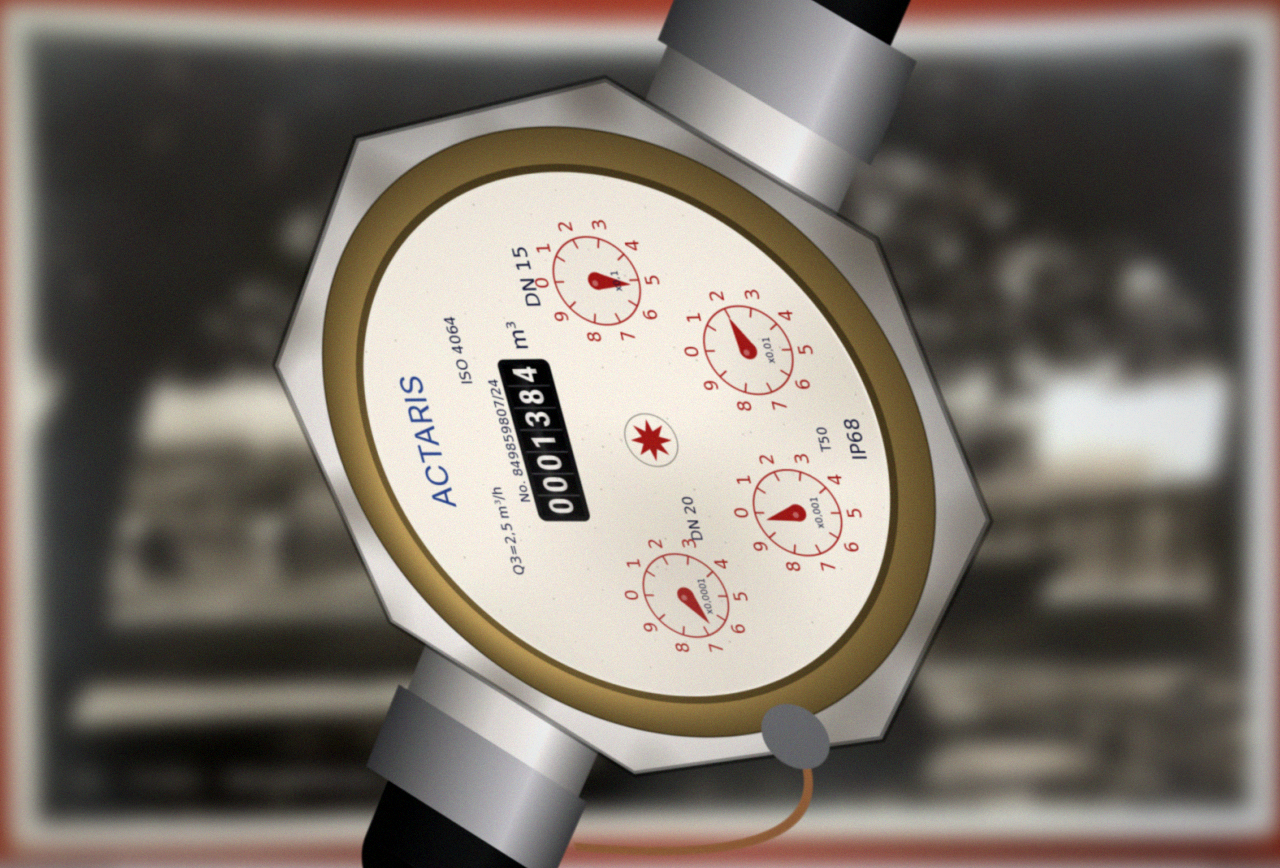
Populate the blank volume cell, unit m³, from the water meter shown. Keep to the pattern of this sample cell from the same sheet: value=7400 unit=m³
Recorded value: value=1384.5196 unit=m³
